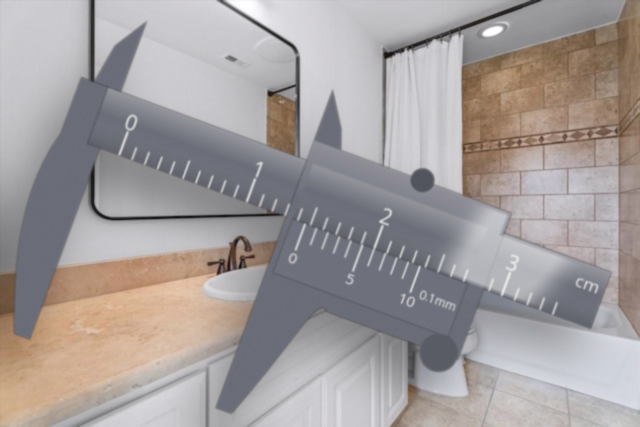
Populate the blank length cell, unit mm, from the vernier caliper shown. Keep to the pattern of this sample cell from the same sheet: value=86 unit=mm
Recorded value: value=14.6 unit=mm
